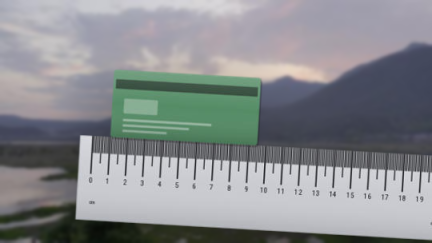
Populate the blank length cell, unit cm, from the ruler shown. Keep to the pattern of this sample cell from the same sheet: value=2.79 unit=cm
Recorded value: value=8.5 unit=cm
